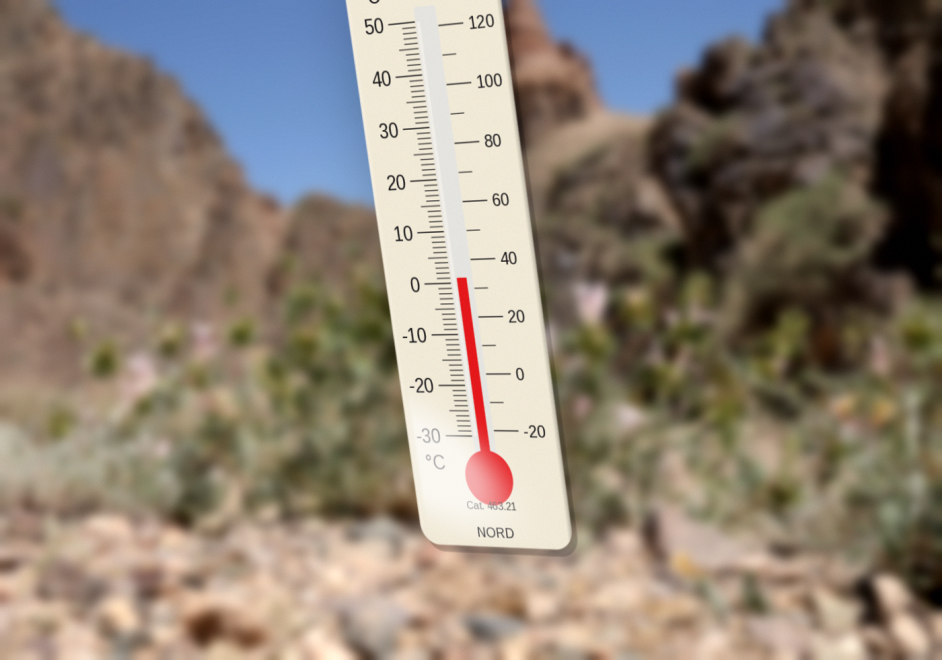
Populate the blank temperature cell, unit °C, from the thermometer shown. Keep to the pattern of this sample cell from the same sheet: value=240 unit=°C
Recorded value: value=1 unit=°C
